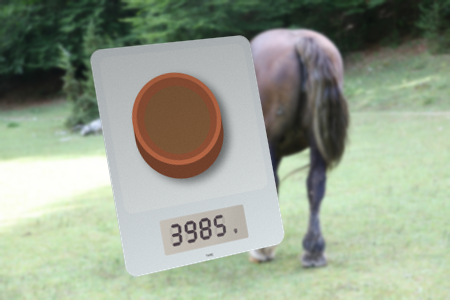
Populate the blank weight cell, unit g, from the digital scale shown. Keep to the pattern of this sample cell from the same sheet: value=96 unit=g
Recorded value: value=3985 unit=g
